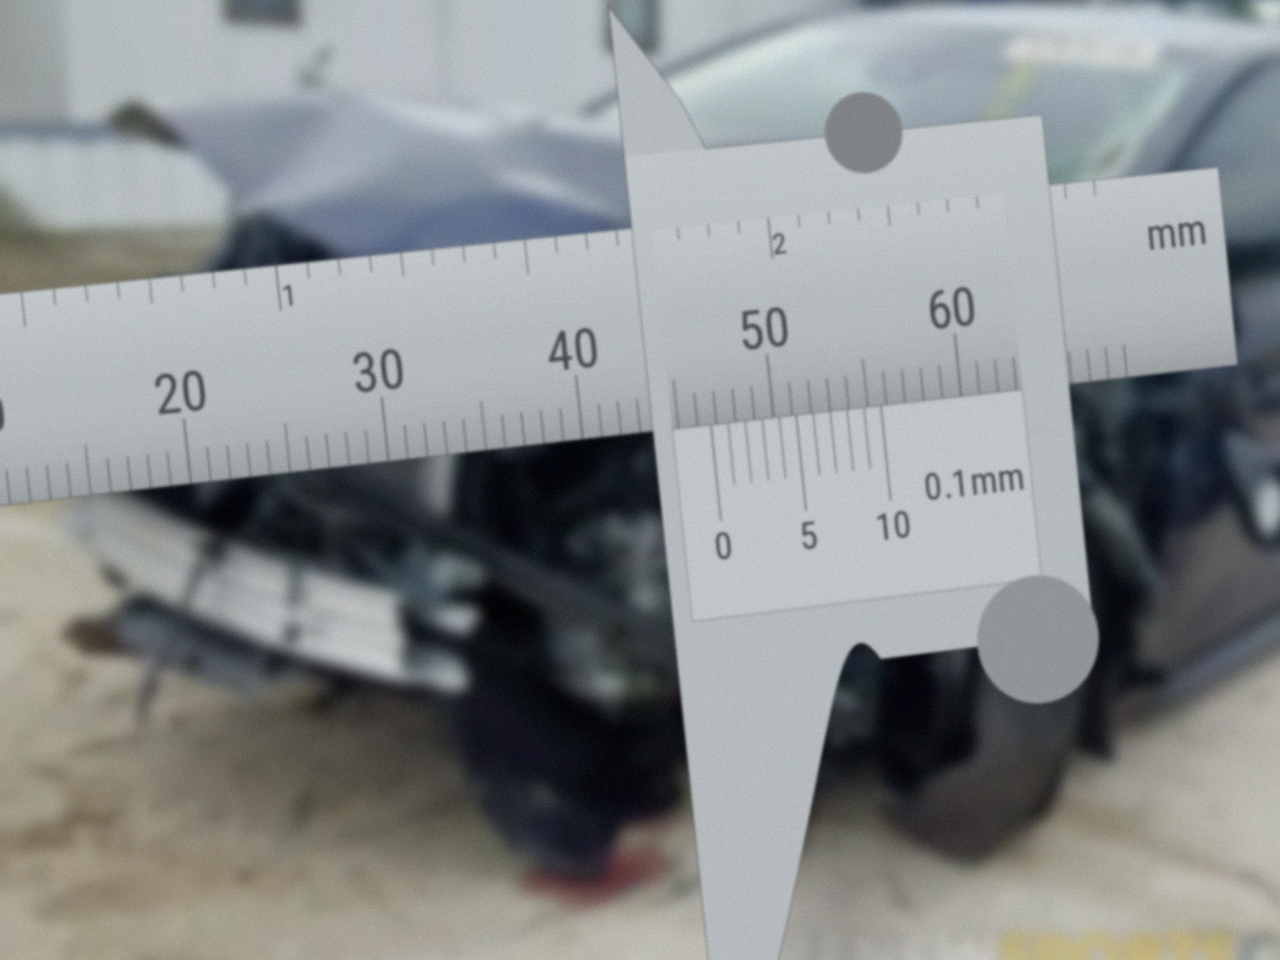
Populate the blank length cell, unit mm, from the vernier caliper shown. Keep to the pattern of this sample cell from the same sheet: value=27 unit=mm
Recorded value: value=46.7 unit=mm
